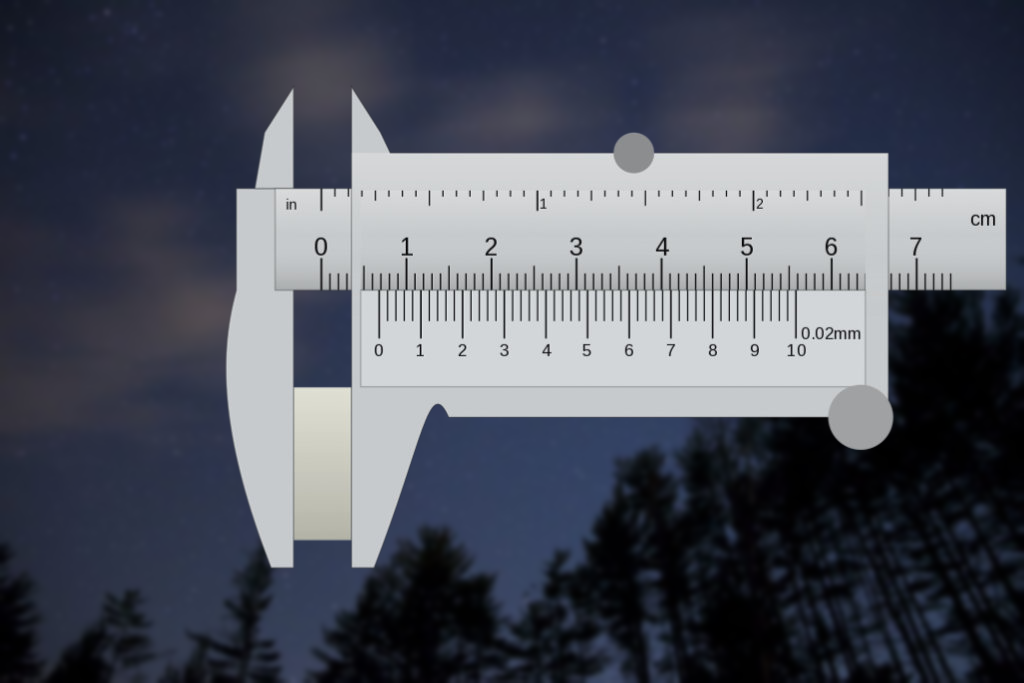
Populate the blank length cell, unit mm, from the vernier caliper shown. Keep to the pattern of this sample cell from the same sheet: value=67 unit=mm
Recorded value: value=6.8 unit=mm
